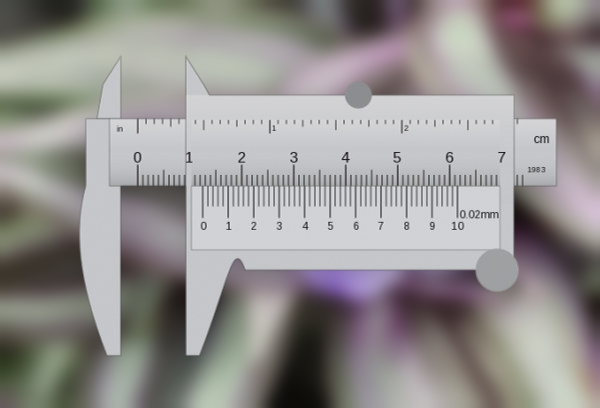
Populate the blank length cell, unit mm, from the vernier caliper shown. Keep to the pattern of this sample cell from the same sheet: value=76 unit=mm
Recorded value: value=12.5 unit=mm
